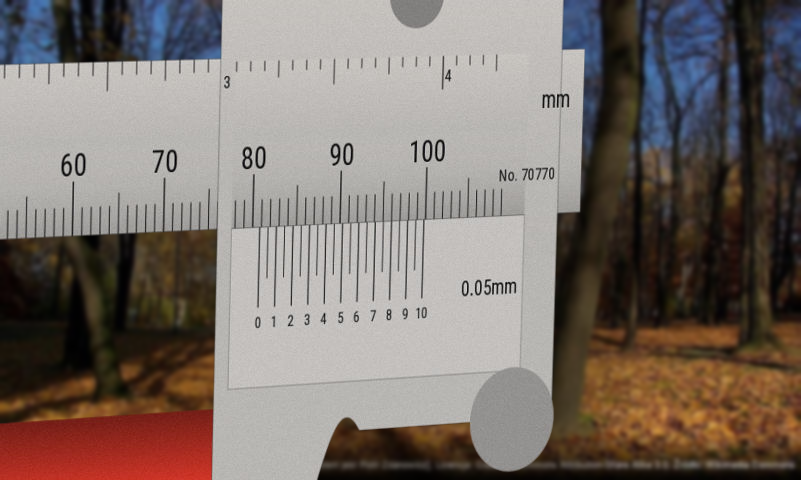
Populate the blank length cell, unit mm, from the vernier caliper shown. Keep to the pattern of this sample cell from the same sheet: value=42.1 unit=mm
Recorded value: value=80.8 unit=mm
